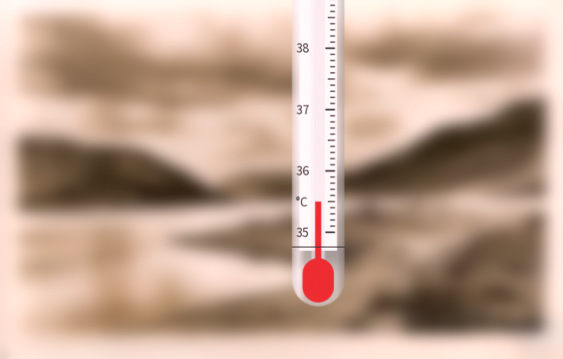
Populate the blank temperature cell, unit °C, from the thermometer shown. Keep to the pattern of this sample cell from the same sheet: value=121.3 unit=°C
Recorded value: value=35.5 unit=°C
